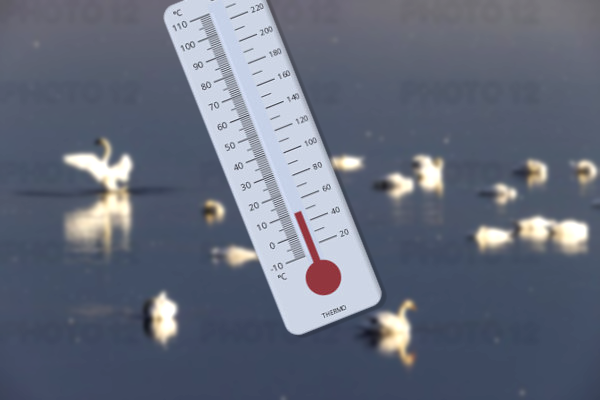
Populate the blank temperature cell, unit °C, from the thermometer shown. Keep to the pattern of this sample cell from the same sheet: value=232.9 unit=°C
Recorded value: value=10 unit=°C
